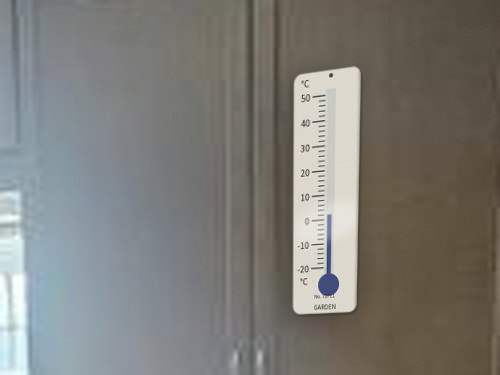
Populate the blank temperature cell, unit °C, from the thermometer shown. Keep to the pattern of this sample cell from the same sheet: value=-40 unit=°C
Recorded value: value=2 unit=°C
